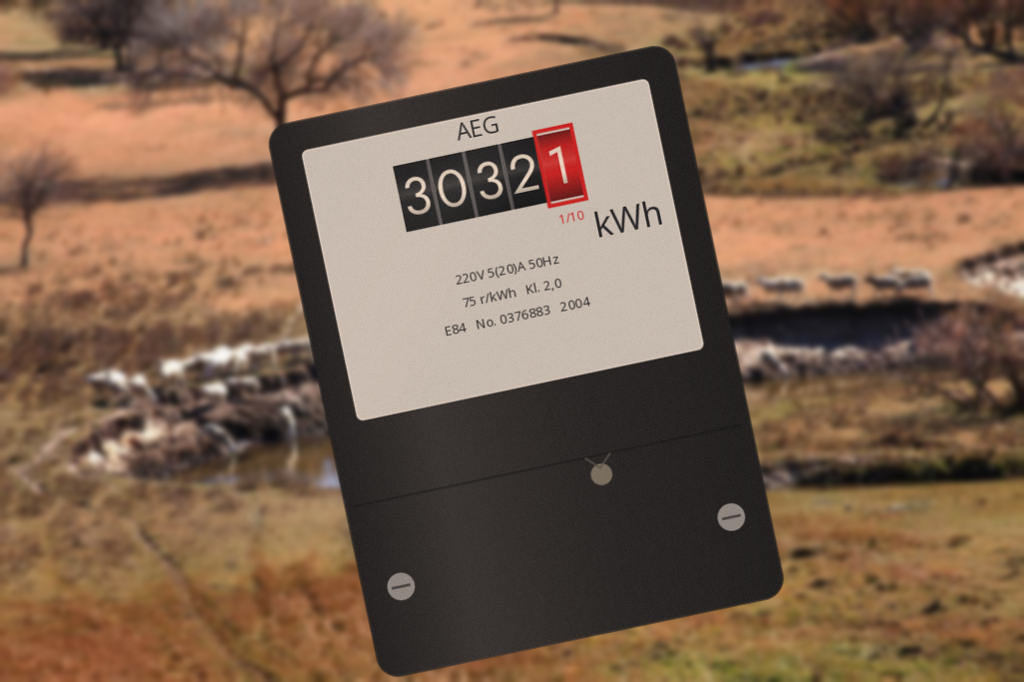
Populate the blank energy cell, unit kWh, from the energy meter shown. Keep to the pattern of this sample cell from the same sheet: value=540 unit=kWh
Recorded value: value=3032.1 unit=kWh
